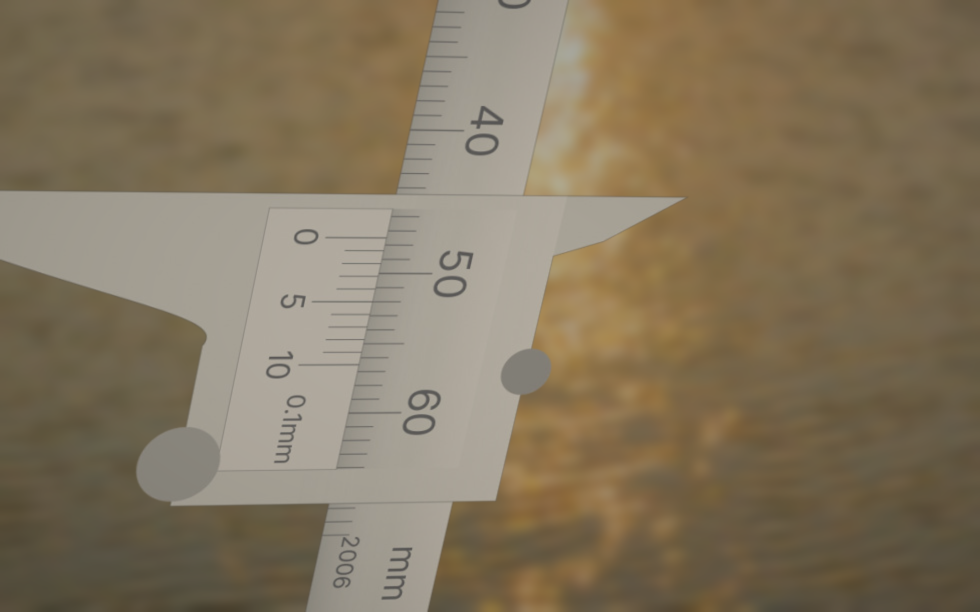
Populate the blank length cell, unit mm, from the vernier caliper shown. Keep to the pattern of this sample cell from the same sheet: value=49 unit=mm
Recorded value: value=47.5 unit=mm
